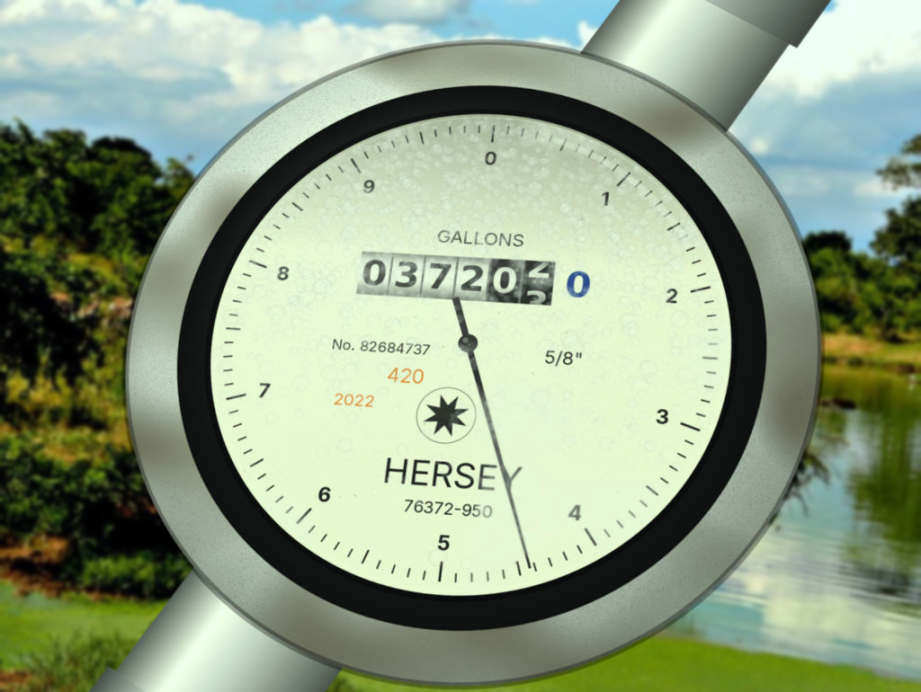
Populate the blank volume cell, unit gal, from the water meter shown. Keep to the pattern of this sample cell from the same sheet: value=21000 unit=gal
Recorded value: value=372024.4 unit=gal
